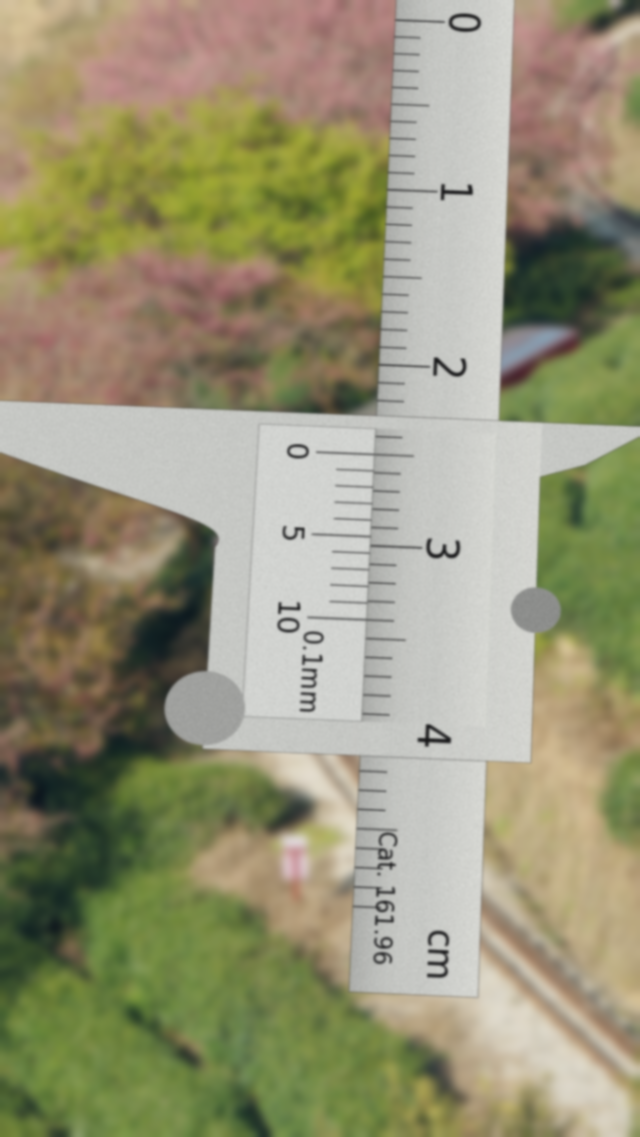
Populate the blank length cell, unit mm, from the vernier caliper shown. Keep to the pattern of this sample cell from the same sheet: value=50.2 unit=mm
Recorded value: value=25.0 unit=mm
